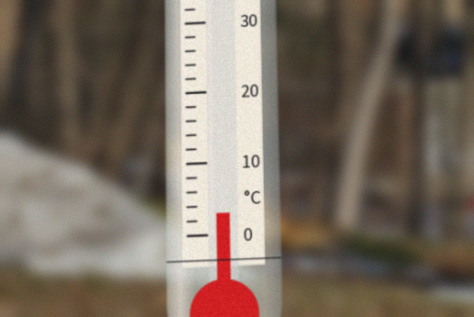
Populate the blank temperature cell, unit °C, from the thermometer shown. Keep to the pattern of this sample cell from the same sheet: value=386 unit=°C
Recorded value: value=3 unit=°C
